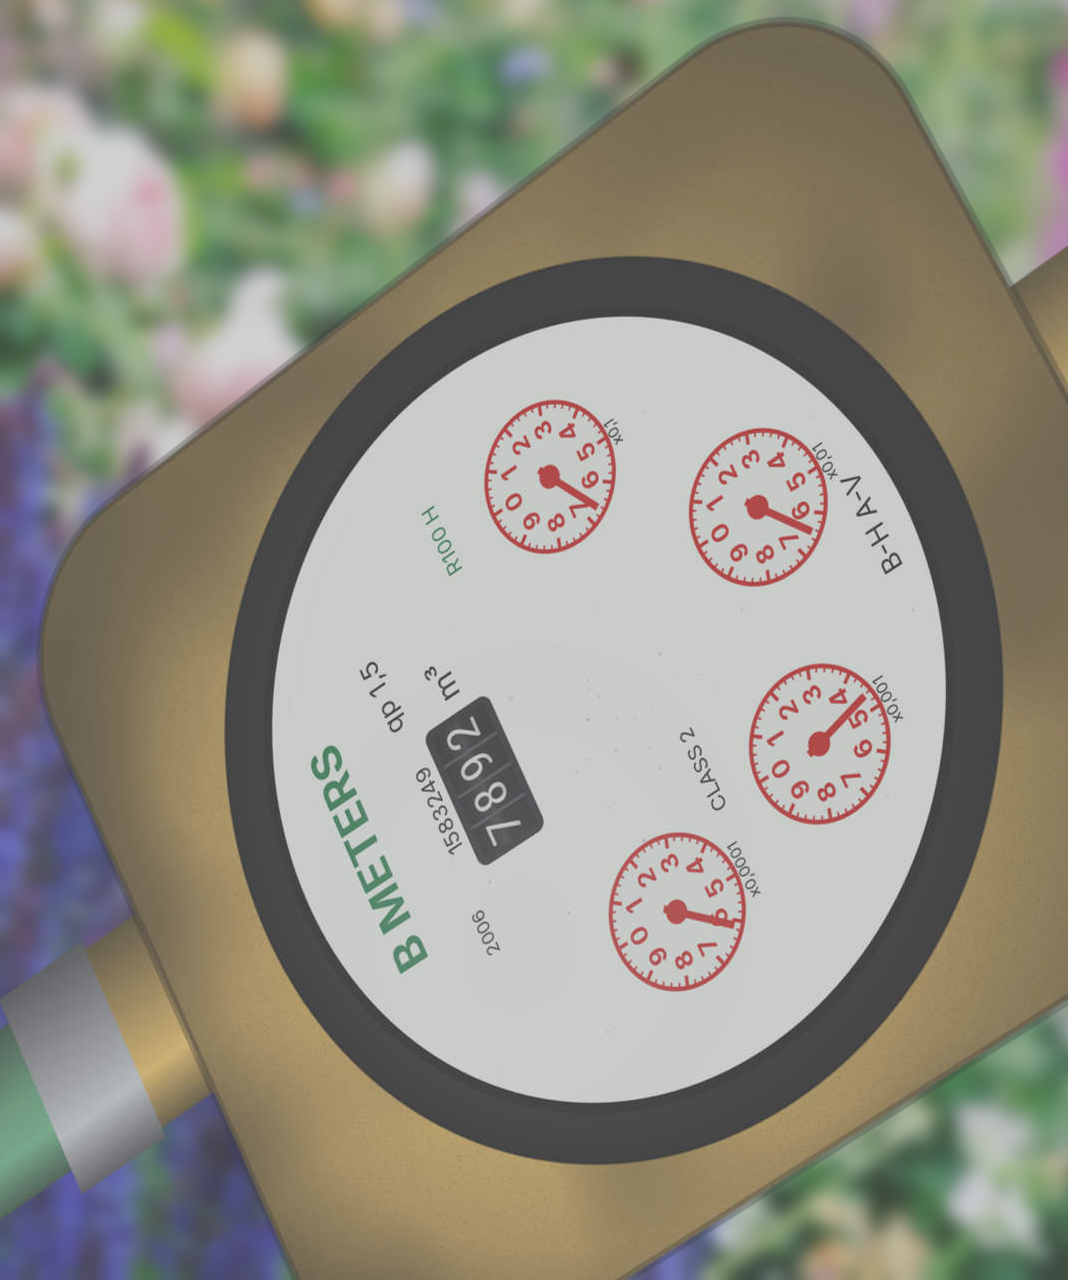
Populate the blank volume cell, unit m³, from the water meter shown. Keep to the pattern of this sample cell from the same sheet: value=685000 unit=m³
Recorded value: value=7892.6646 unit=m³
